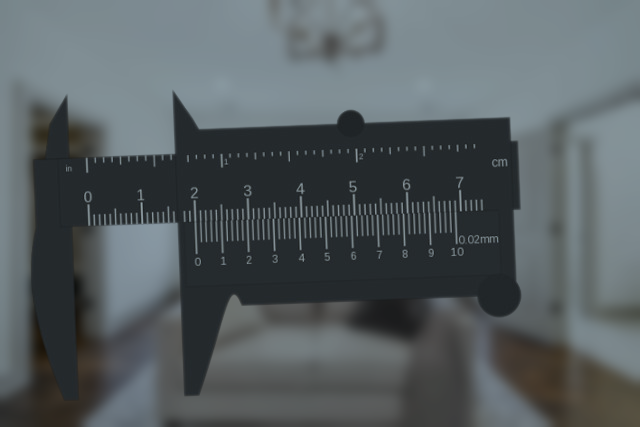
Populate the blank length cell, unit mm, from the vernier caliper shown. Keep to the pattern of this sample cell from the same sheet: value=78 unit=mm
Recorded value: value=20.0 unit=mm
